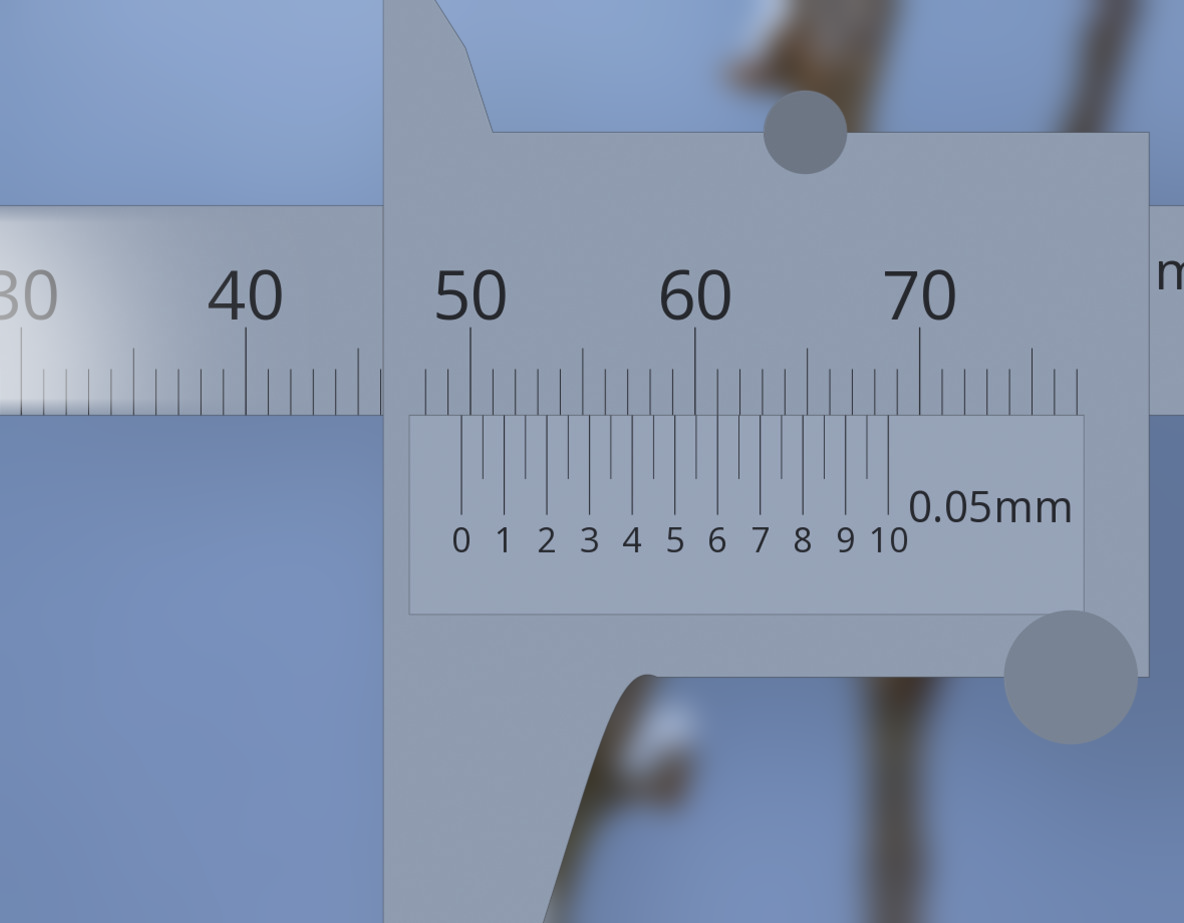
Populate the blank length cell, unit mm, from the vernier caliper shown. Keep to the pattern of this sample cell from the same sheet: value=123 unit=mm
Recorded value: value=49.6 unit=mm
